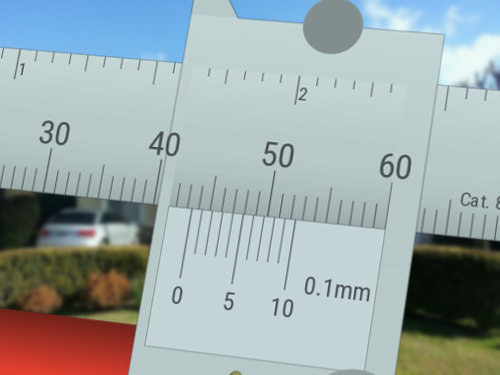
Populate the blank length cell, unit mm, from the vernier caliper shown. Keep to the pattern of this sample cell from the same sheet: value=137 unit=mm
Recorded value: value=43.4 unit=mm
